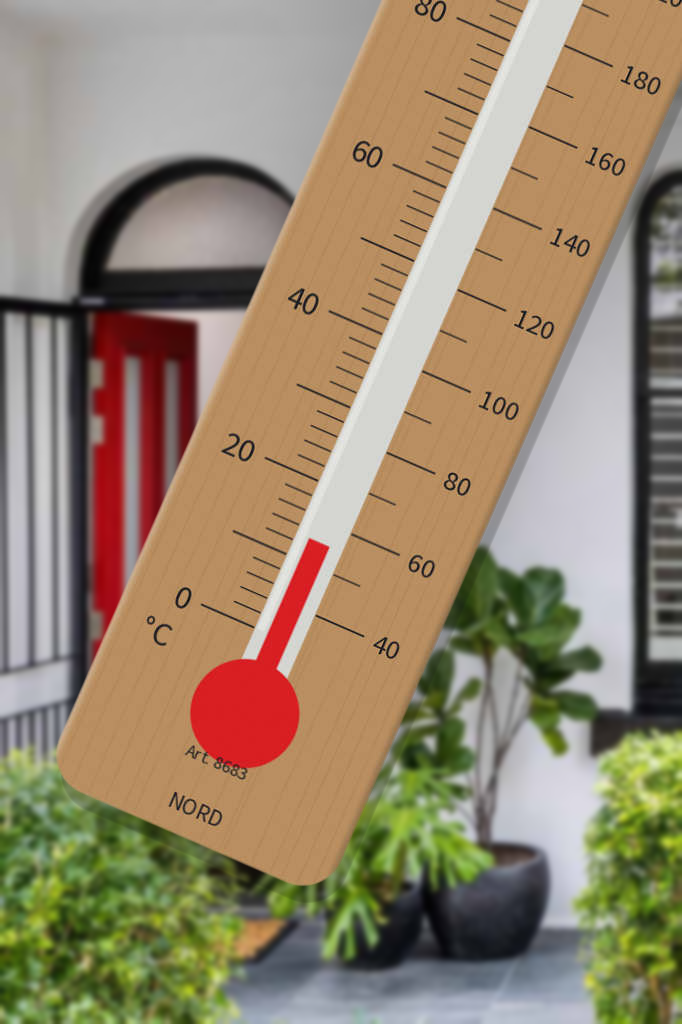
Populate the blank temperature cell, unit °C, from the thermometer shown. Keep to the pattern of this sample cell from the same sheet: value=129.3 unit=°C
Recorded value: value=13 unit=°C
